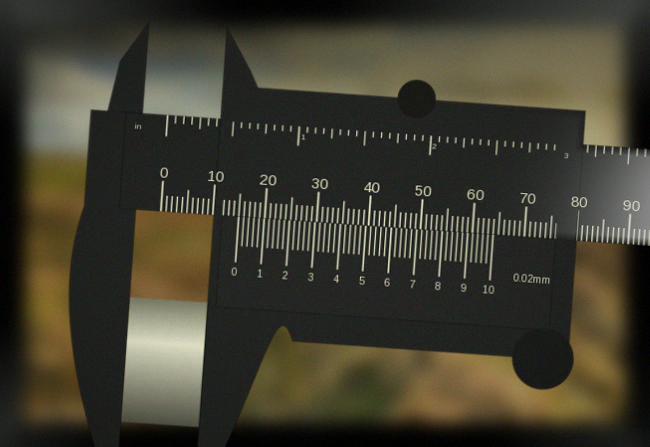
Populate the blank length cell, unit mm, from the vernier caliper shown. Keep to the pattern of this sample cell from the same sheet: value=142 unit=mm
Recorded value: value=15.0 unit=mm
